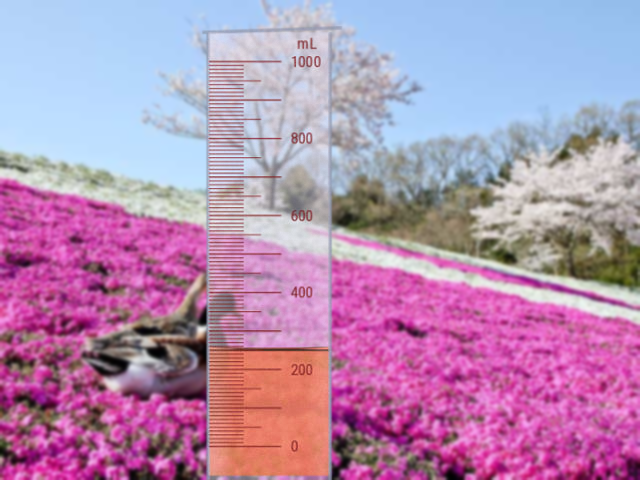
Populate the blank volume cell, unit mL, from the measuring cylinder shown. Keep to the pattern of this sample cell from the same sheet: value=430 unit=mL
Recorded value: value=250 unit=mL
